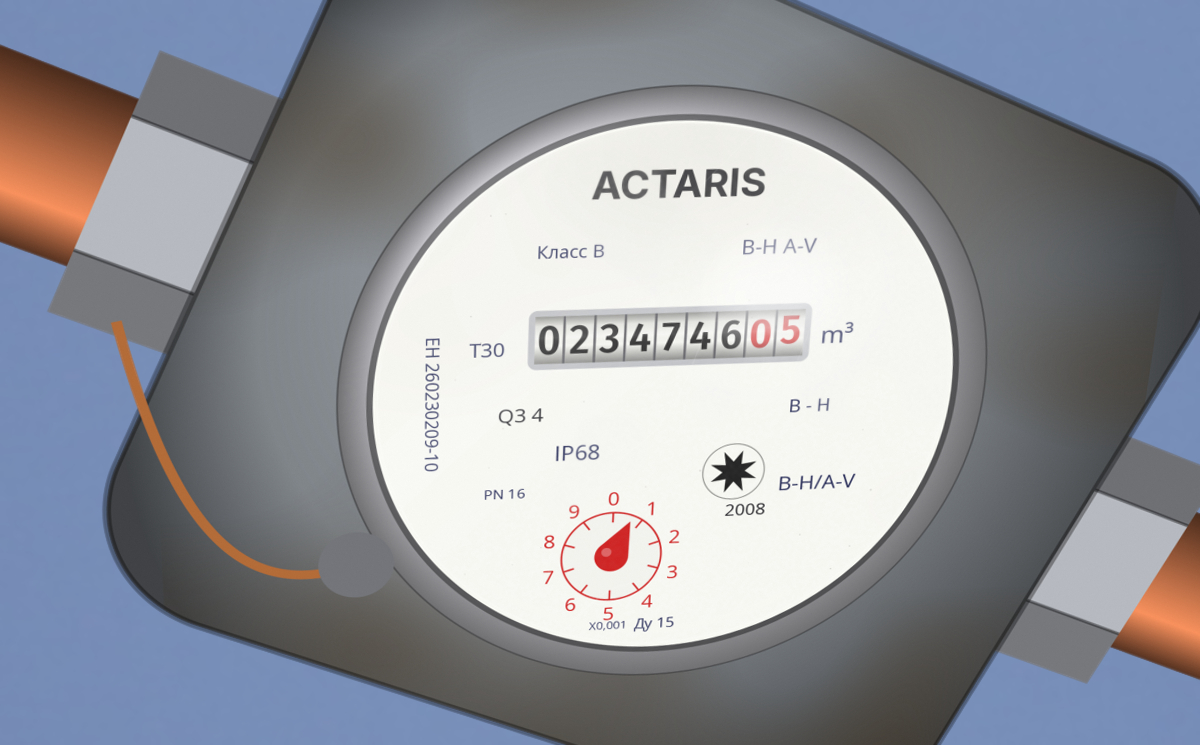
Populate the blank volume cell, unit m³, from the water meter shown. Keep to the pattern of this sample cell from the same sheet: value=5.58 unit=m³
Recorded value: value=234746.050 unit=m³
